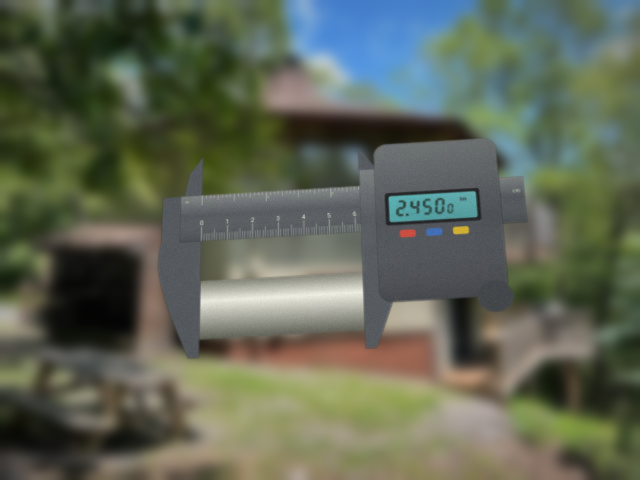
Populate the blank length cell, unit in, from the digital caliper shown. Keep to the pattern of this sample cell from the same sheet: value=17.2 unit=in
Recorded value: value=2.4500 unit=in
